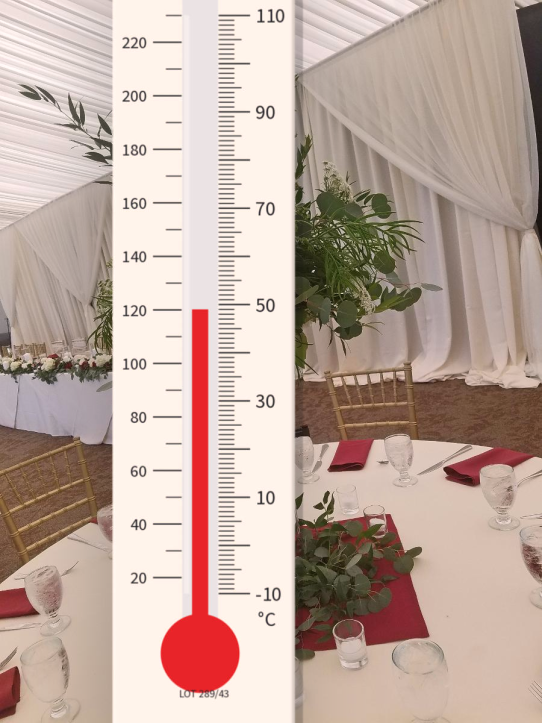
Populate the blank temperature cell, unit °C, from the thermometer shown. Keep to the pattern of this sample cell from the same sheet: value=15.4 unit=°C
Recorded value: value=49 unit=°C
